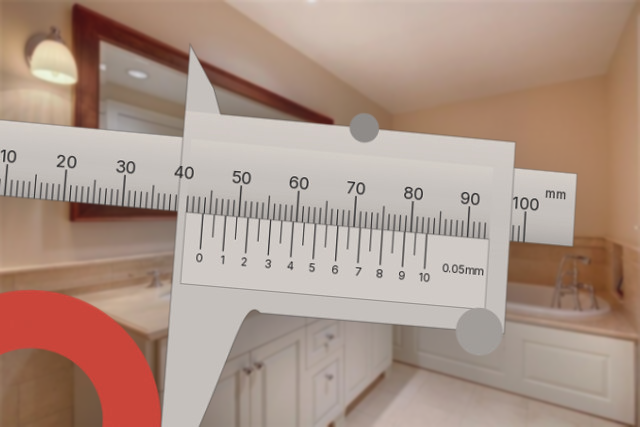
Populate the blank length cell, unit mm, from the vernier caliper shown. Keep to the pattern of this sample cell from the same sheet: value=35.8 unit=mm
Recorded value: value=43.8 unit=mm
